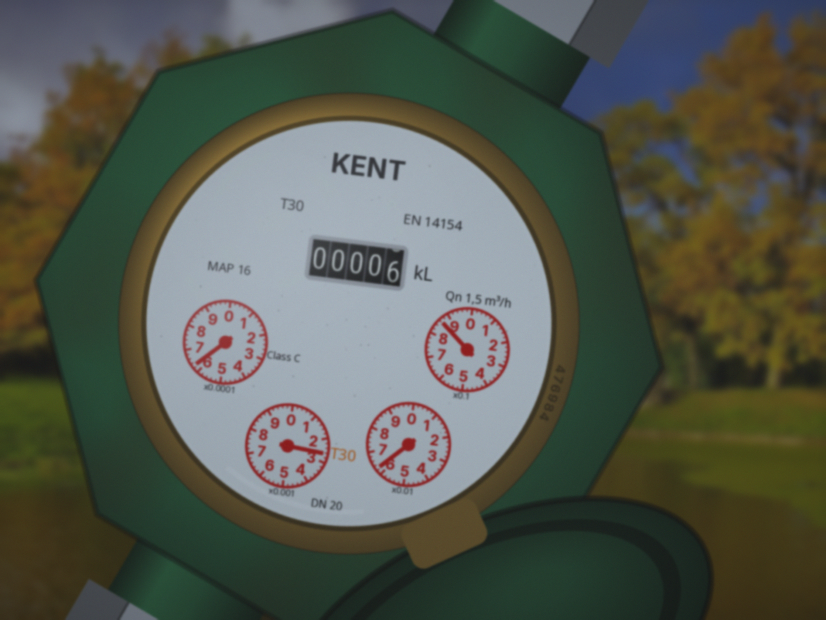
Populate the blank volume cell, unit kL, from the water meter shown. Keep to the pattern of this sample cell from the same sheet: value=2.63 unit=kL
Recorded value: value=5.8626 unit=kL
